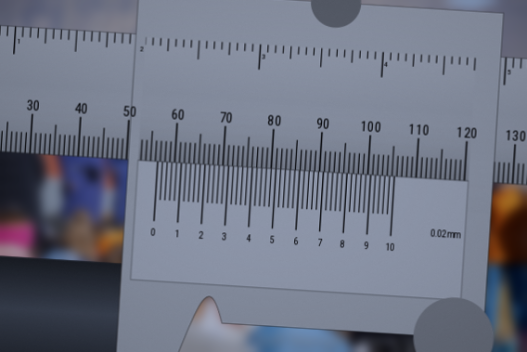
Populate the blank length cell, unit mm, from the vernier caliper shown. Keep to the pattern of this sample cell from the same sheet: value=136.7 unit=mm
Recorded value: value=56.5 unit=mm
